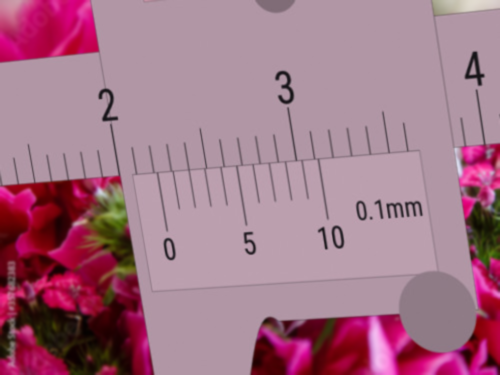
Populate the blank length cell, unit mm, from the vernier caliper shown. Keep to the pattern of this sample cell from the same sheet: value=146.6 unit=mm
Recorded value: value=22.2 unit=mm
